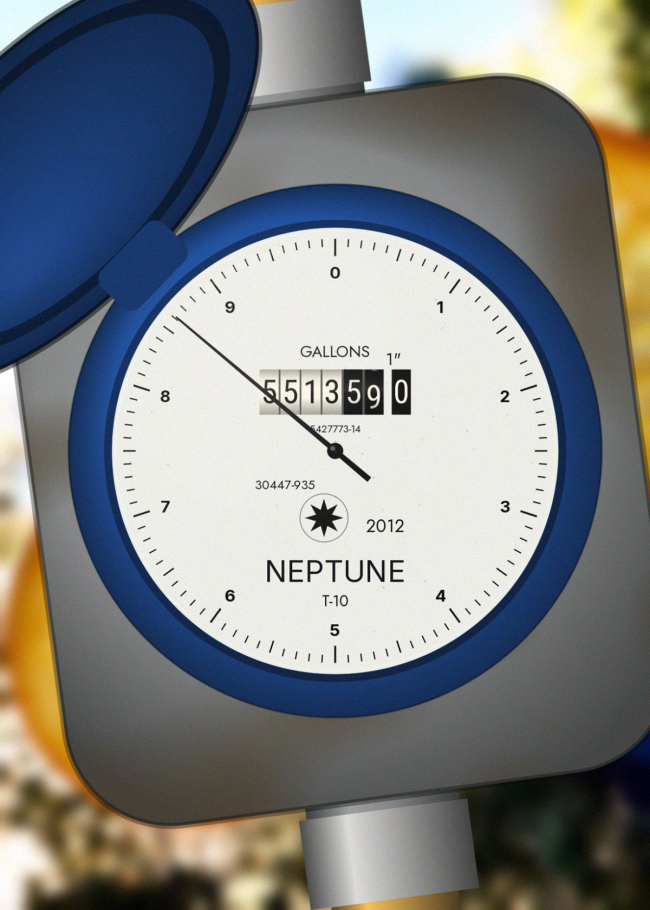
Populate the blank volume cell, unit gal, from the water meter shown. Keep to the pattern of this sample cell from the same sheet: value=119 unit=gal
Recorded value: value=5513588.6 unit=gal
